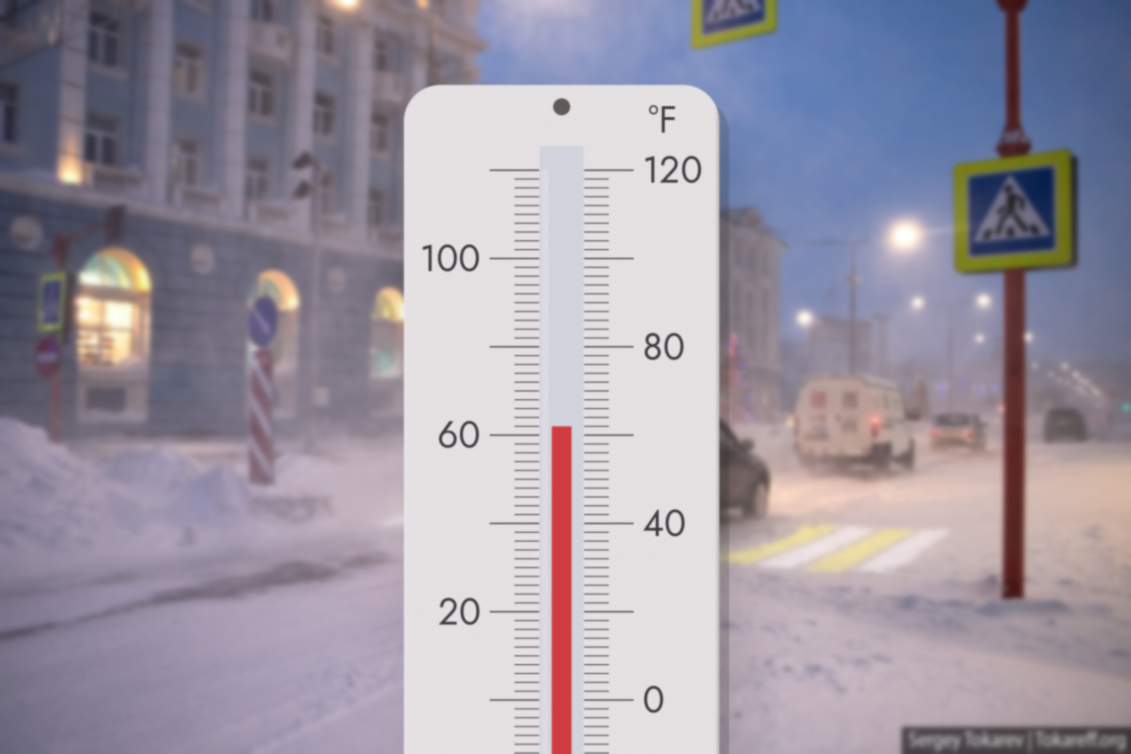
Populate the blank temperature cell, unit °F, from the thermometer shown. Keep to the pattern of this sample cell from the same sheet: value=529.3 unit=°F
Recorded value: value=62 unit=°F
